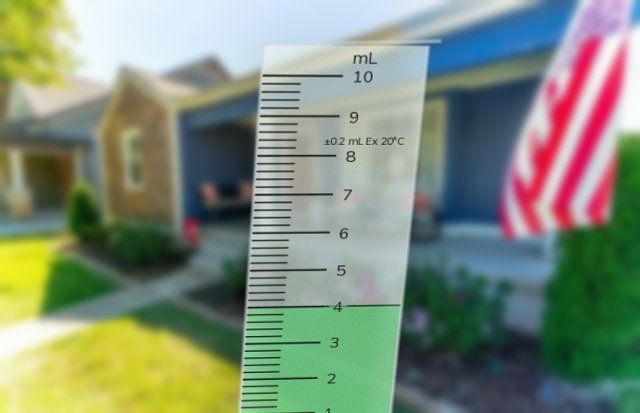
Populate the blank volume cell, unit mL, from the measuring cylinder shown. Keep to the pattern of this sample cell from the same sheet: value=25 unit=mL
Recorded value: value=4 unit=mL
